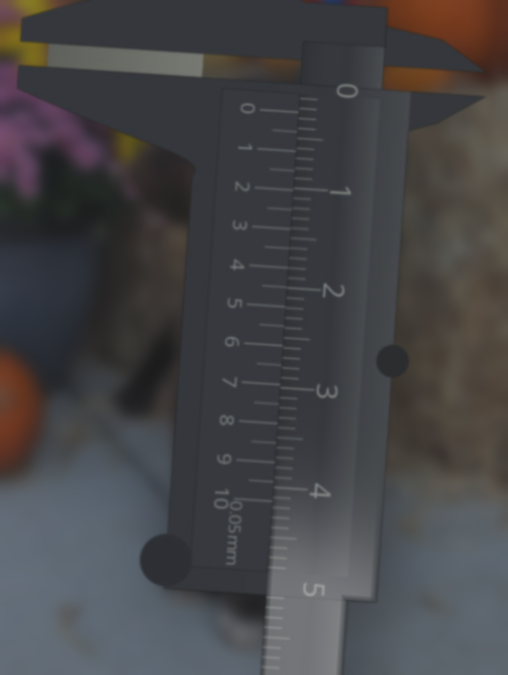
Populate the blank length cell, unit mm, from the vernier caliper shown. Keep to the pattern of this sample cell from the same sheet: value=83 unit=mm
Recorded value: value=2.4 unit=mm
